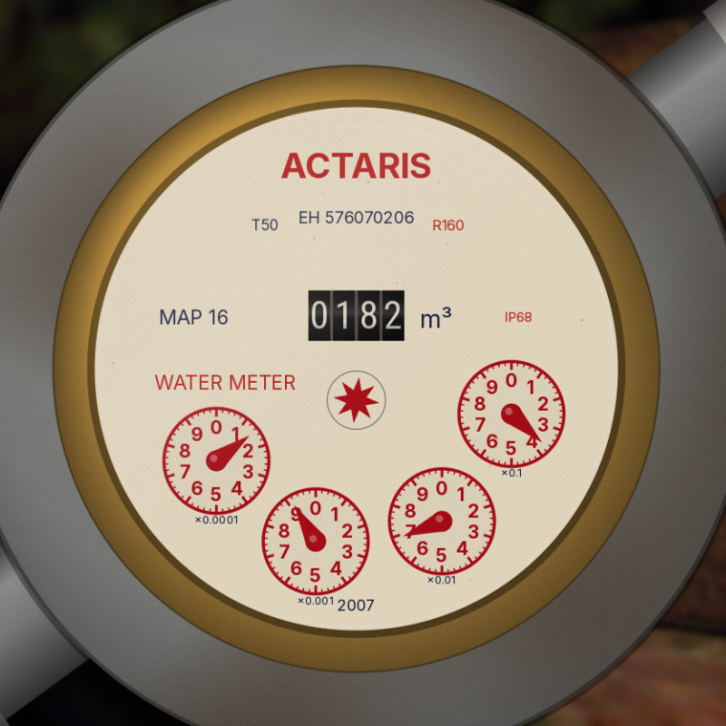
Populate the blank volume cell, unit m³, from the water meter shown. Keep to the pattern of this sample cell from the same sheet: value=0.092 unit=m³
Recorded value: value=182.3691 unit=m³
